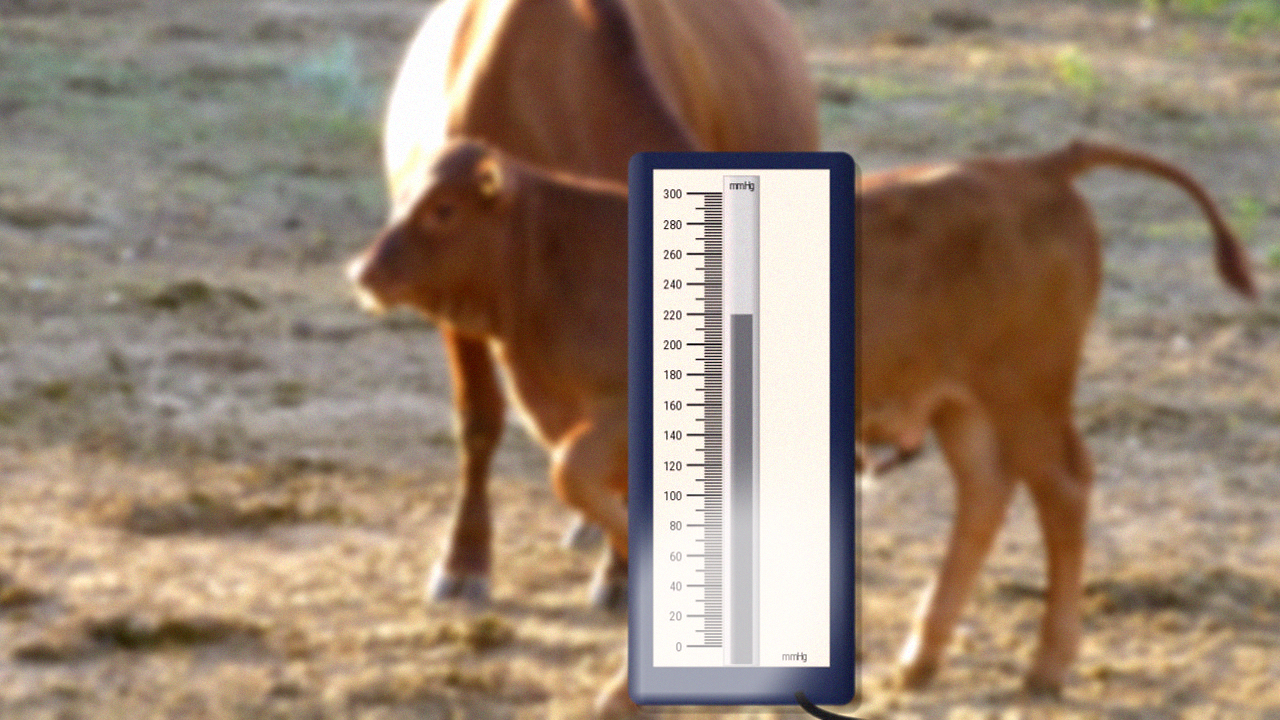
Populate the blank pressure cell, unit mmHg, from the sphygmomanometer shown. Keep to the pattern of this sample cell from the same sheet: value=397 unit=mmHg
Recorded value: value=220 unit=mmHg
